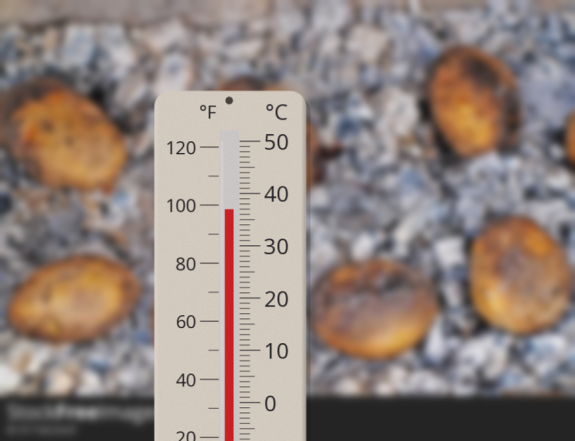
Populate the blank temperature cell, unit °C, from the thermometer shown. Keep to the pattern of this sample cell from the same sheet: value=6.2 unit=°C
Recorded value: value=37 unit=°C
